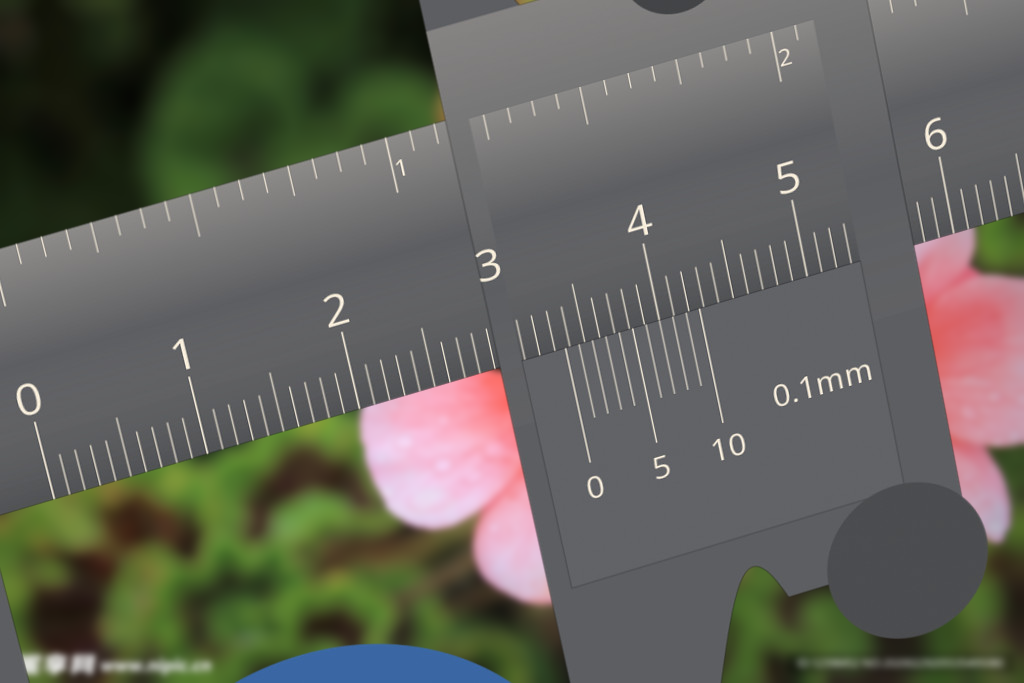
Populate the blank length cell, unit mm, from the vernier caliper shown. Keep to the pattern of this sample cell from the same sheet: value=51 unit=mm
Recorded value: value=33.7 unit=mm
